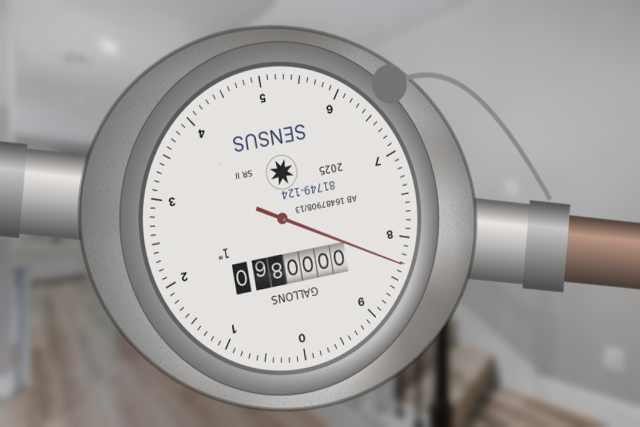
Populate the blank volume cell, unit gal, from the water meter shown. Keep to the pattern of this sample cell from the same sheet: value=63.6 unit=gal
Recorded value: value=858.3 unit=gal
